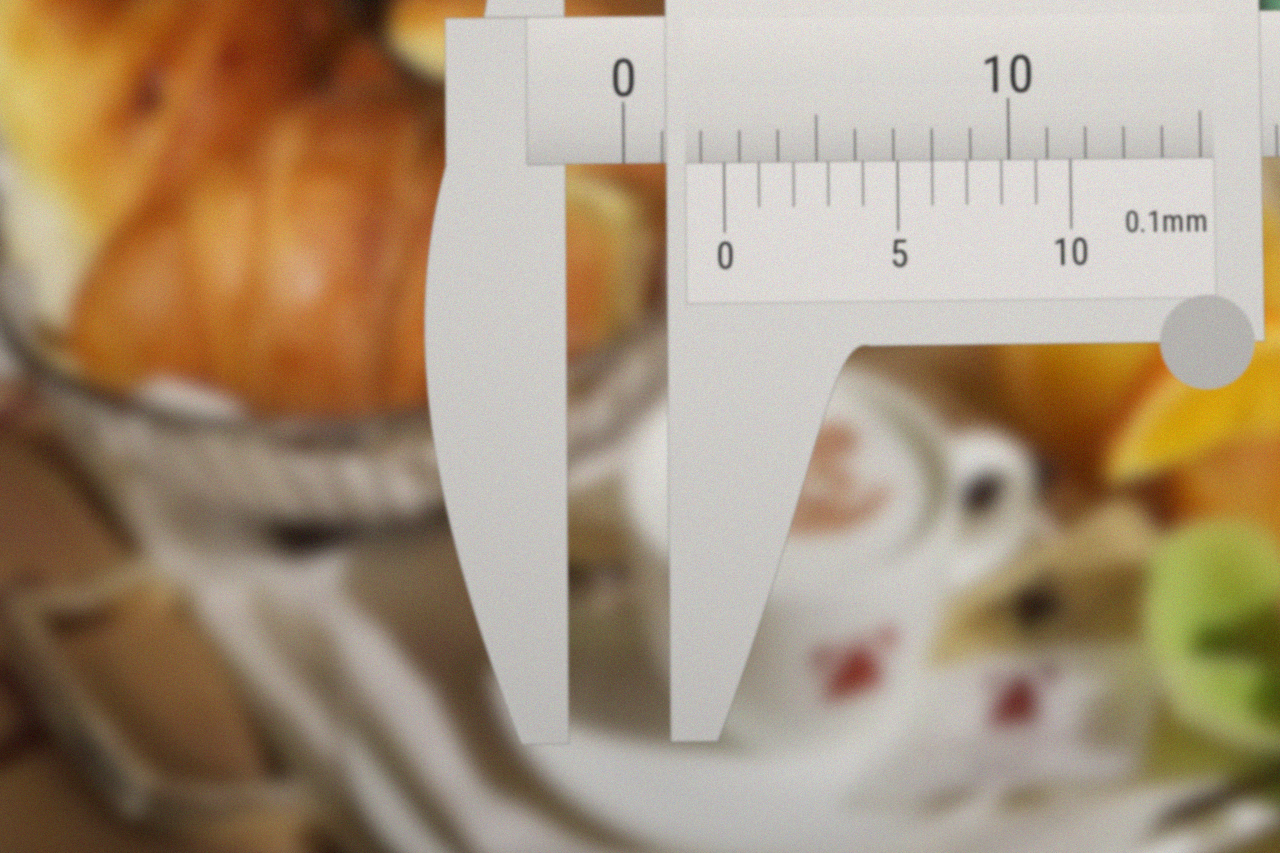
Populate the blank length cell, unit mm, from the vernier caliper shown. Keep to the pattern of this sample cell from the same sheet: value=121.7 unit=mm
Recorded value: value=2.6 unit=mm
